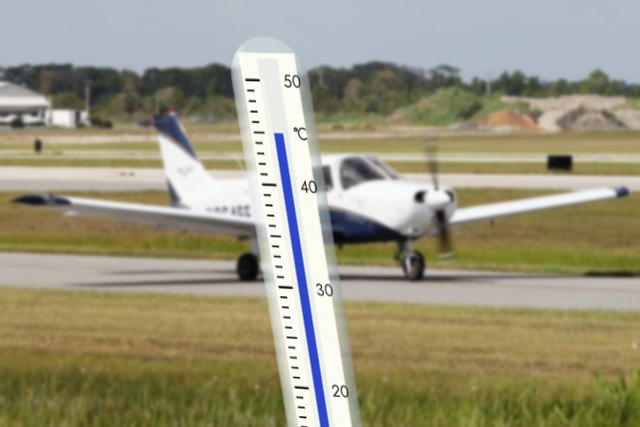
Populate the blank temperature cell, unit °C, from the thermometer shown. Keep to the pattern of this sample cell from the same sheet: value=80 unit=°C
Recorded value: value=45 unit=°C
